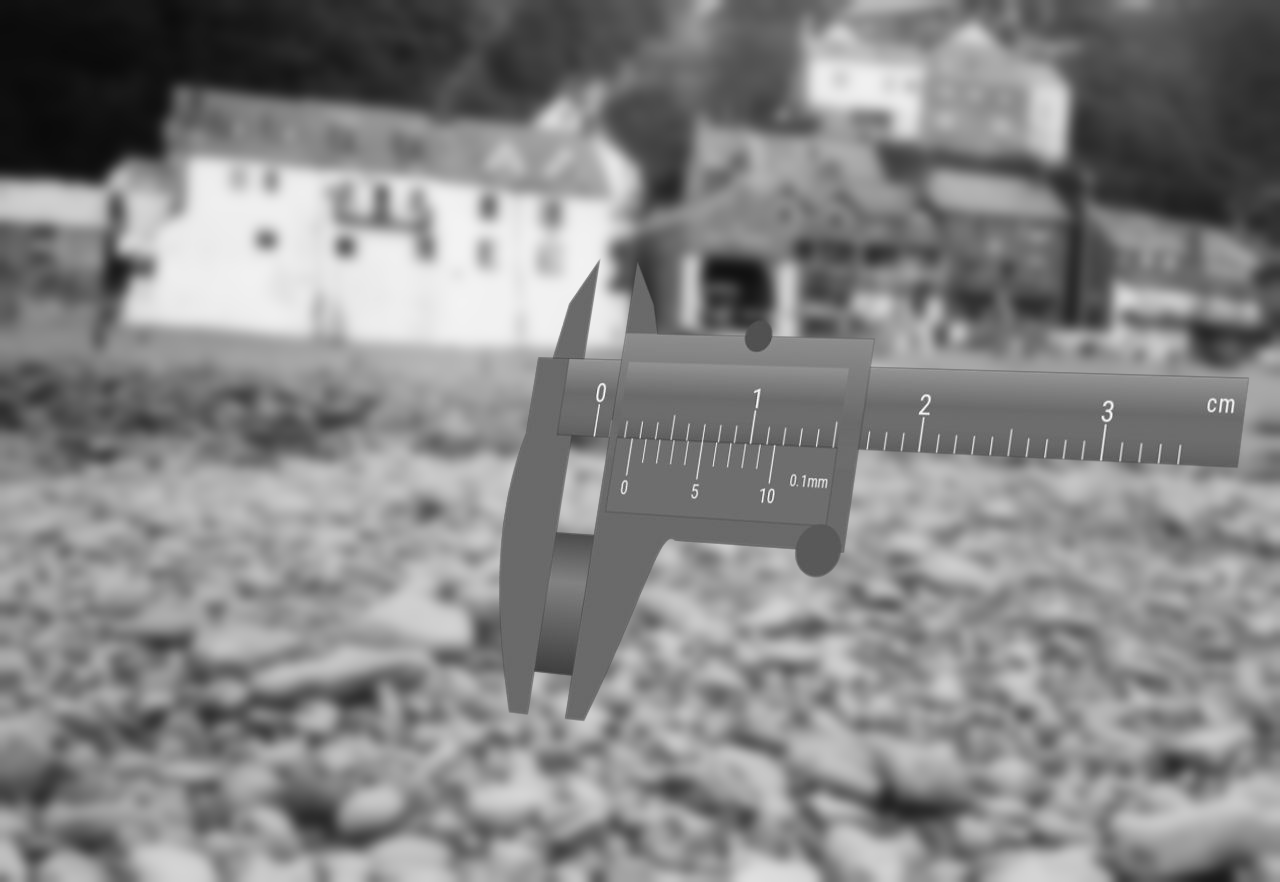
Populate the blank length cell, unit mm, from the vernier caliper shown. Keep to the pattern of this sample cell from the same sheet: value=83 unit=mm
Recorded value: value=2.5 unit=mm
